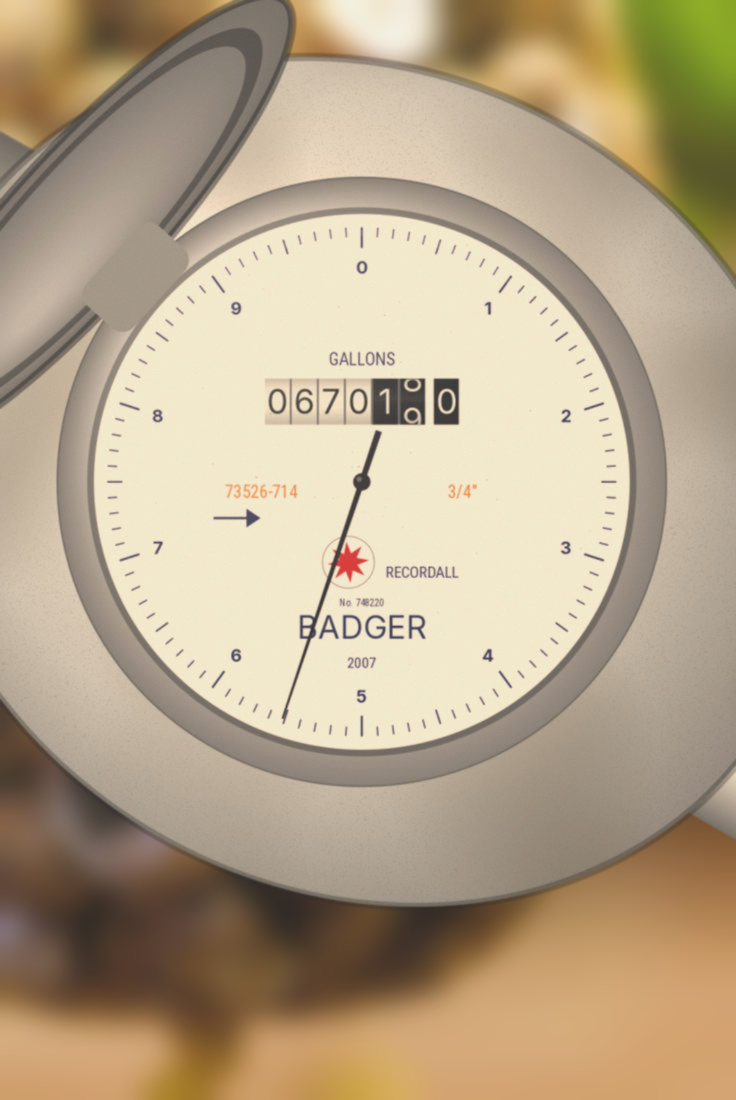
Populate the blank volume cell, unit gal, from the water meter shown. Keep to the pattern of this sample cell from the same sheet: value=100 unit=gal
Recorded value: value=670185.5 unit=gal
